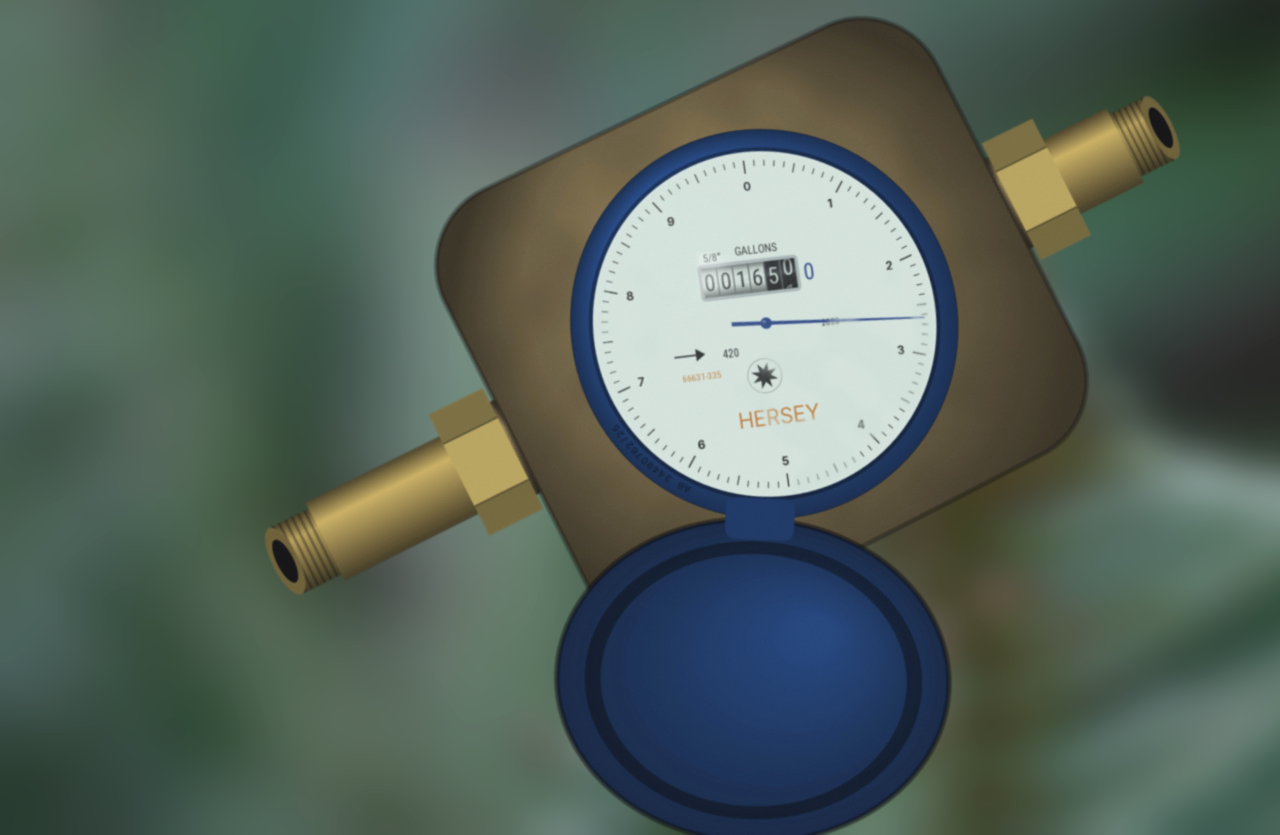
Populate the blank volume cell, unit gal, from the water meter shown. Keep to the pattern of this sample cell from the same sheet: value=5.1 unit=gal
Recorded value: value=16502.6 unit=gal
